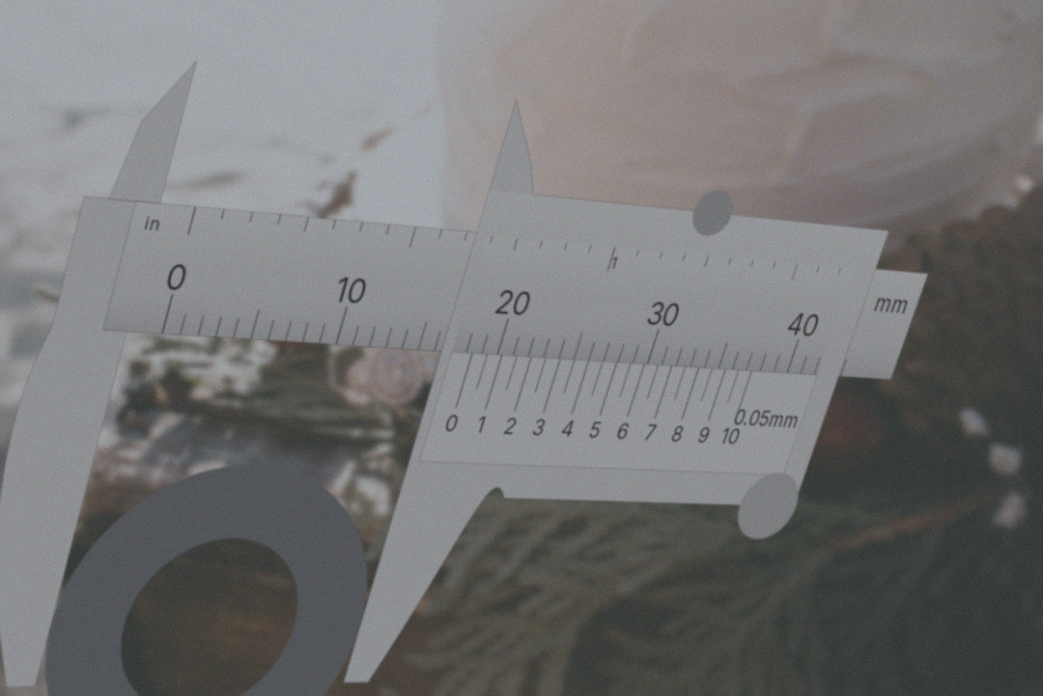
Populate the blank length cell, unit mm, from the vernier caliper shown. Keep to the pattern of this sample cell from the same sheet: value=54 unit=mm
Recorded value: value=18.4 unit=mm
